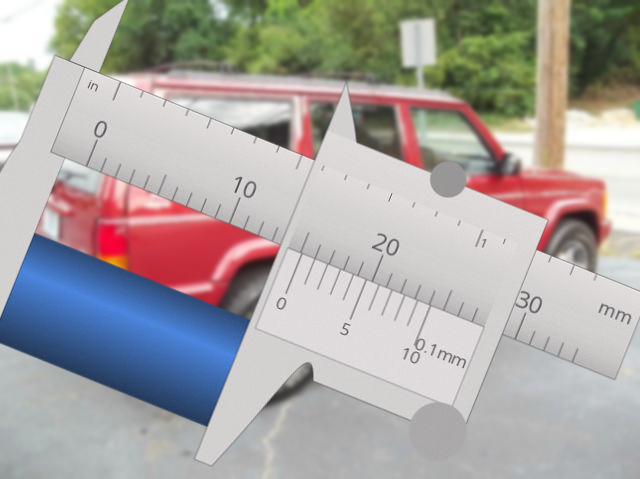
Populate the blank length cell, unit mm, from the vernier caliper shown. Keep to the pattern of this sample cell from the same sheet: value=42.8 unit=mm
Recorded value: value=15.1 unit=mm
